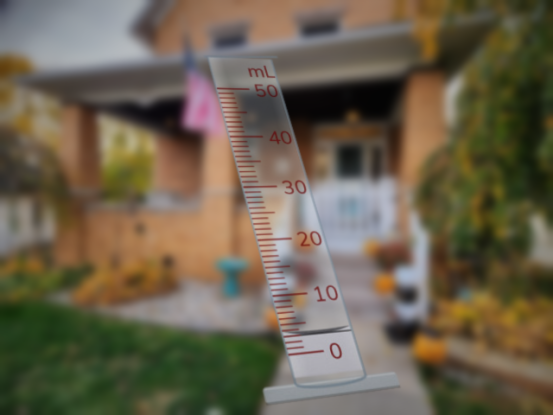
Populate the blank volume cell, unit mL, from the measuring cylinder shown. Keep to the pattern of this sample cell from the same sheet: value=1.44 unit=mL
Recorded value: value=3 unit=mL
